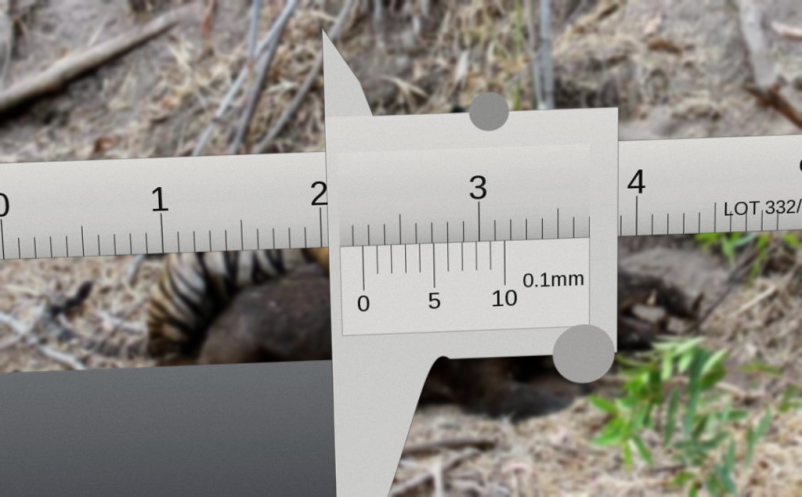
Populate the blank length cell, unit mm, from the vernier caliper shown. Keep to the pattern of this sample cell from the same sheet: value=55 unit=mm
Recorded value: value=22.6 unit=mm
